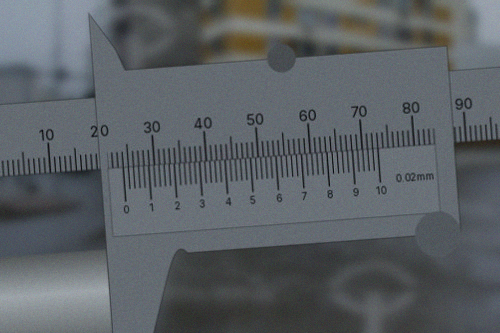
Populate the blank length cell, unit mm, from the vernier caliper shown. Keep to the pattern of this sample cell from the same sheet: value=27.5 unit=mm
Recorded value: value=24.0 unit=mm
